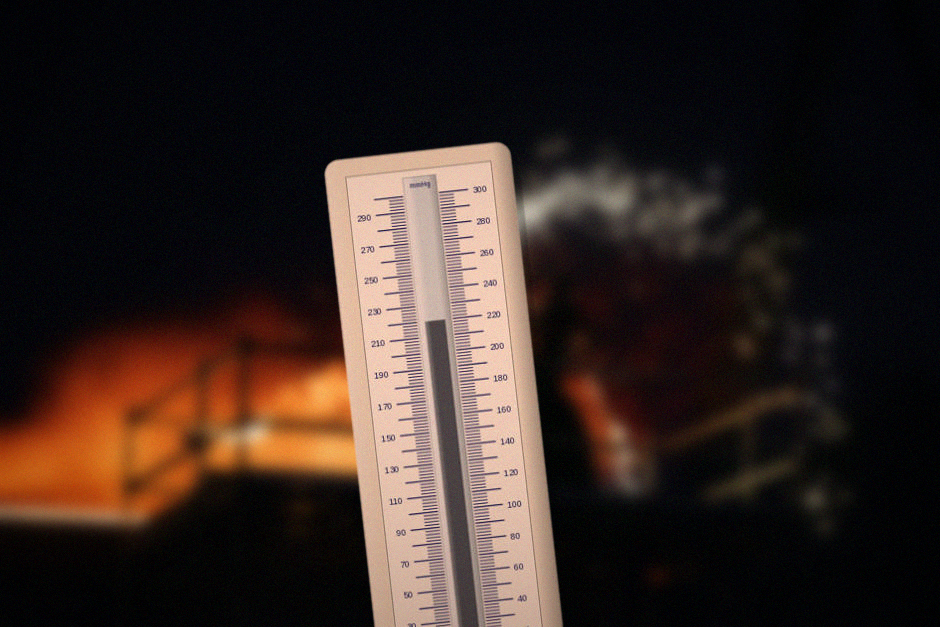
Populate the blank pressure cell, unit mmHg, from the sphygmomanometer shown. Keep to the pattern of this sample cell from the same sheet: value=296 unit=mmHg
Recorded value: value=220 unit=mmHg
